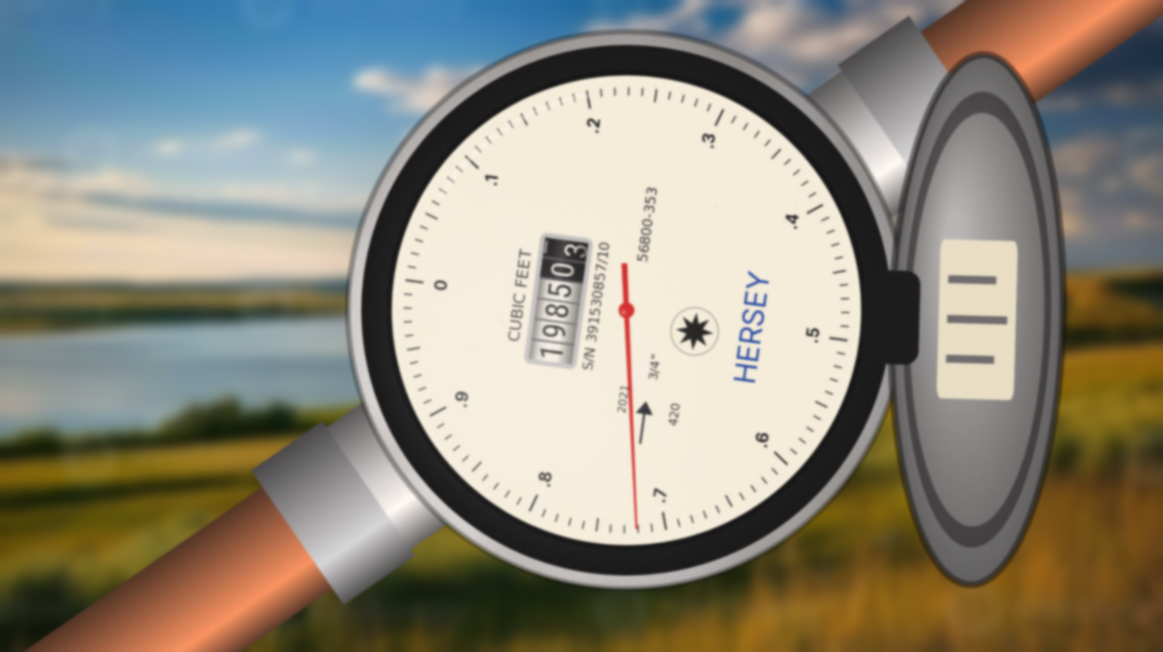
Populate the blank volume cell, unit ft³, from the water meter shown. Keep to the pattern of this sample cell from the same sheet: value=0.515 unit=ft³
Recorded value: value=198502.72 unit=ft³
